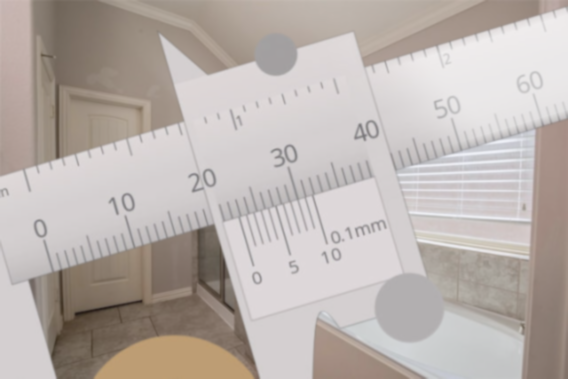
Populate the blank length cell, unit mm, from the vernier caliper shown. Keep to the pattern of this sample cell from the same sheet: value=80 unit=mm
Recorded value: value=22.8 unit=mm
